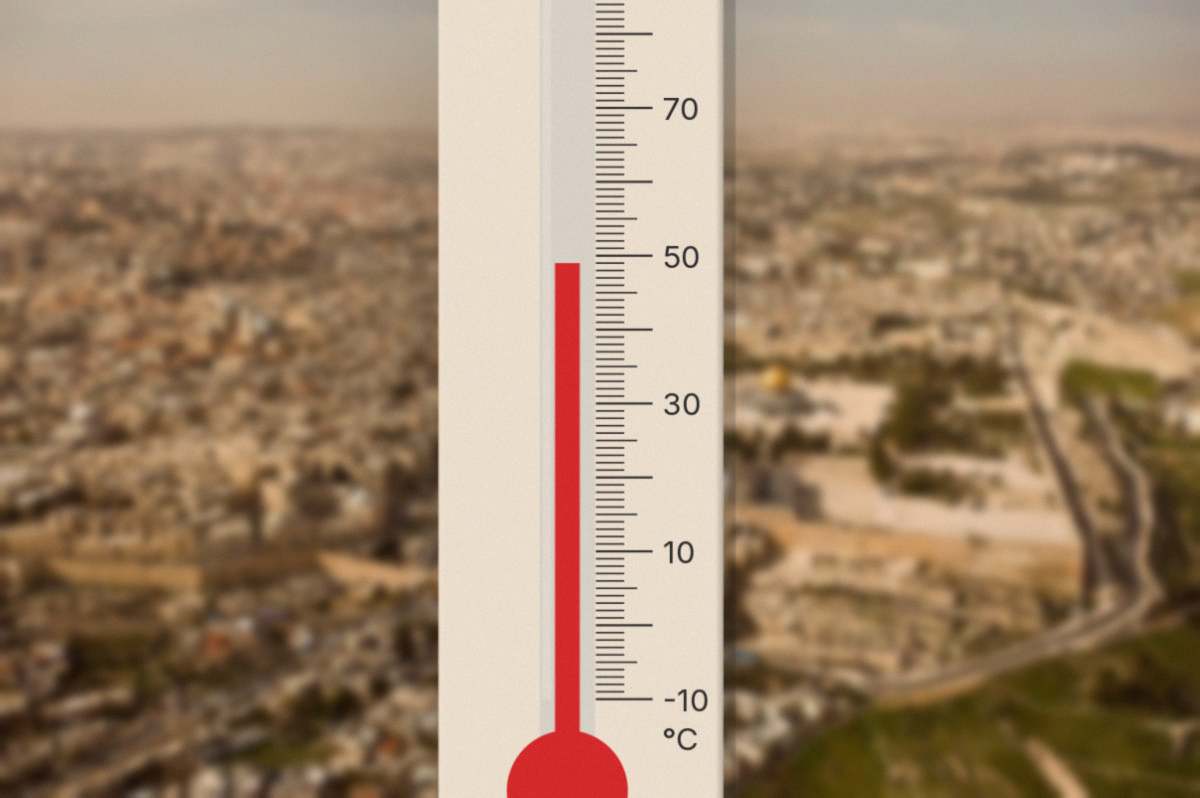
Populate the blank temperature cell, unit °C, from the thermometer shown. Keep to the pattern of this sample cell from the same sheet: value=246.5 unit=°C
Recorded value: value=49 unit=°C
